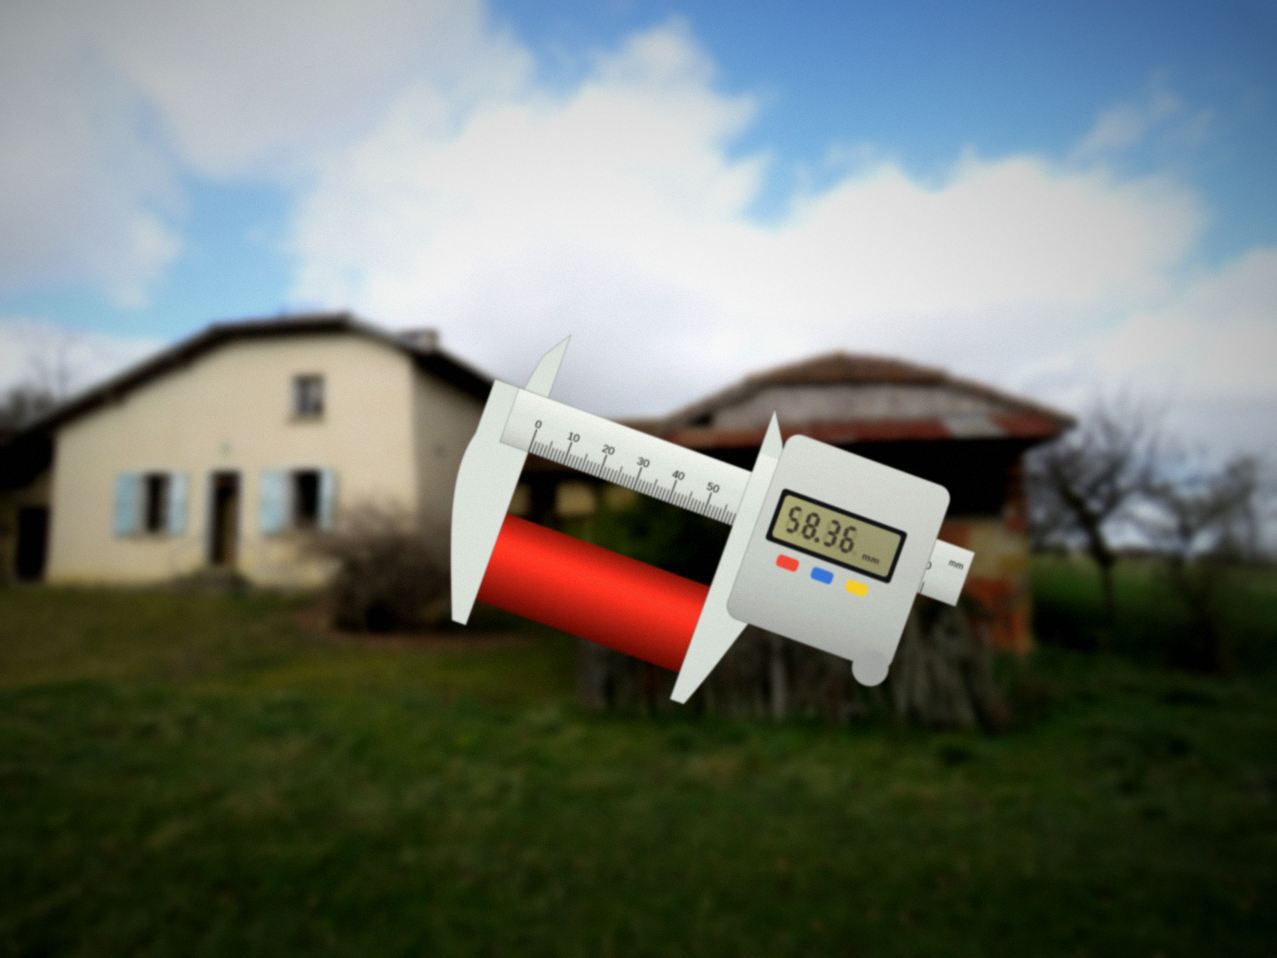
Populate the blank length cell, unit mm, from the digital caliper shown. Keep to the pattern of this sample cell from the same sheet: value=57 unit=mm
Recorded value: value=58.36 unit=mm
